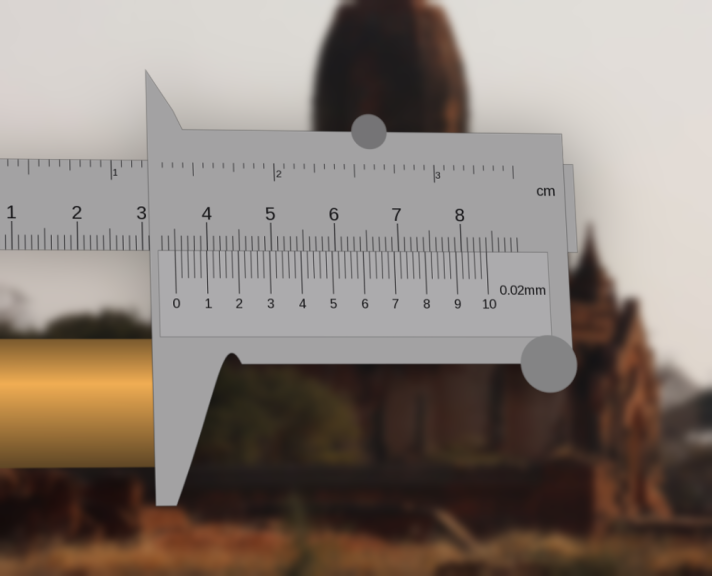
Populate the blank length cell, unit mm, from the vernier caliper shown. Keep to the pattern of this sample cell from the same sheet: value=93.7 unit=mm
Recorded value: value=35.0 unit=mm
